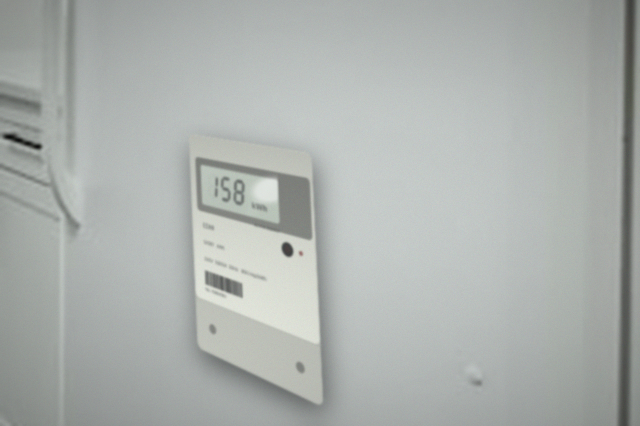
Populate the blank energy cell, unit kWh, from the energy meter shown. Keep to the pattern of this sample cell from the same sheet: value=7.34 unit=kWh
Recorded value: value=158 unit=kWh
